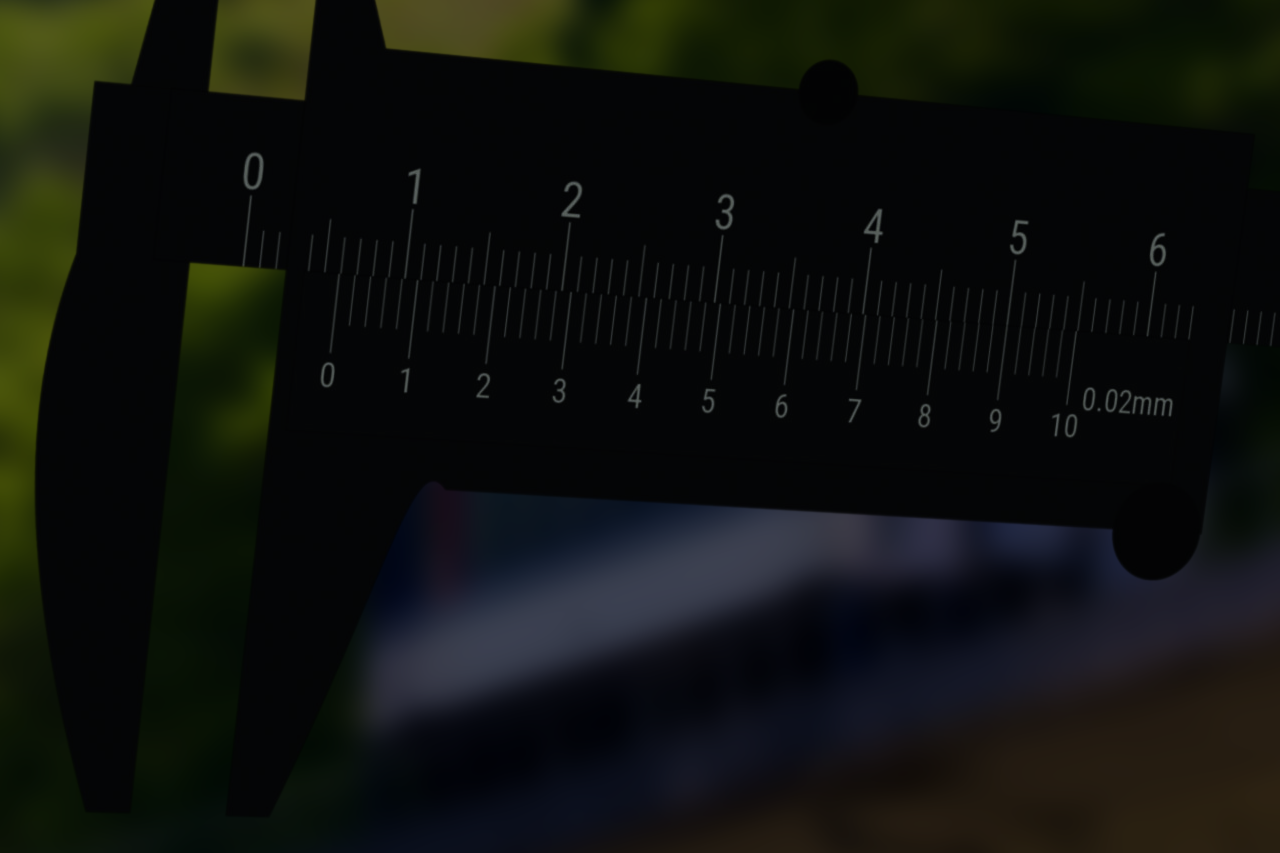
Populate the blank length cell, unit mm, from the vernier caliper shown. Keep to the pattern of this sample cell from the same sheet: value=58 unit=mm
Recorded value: value=5.9 unit=mm
